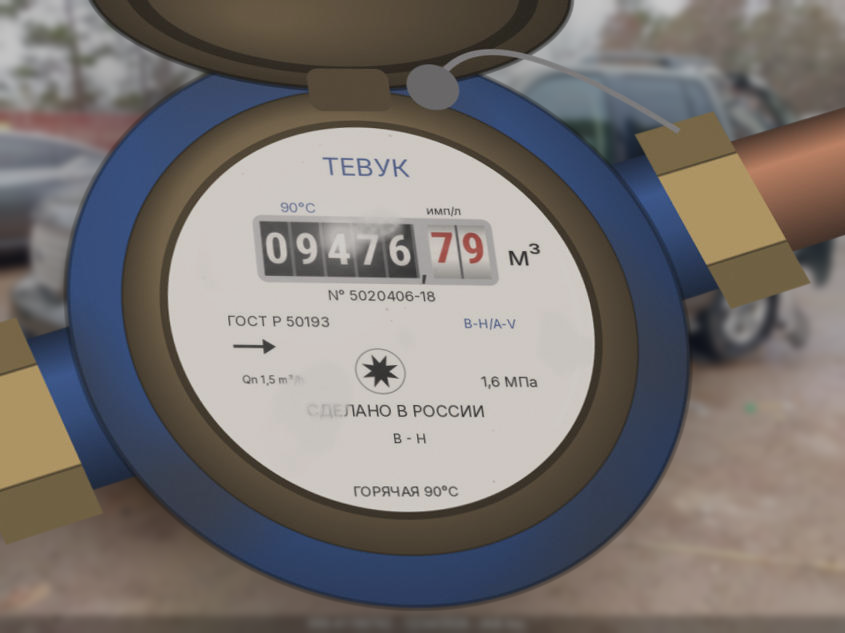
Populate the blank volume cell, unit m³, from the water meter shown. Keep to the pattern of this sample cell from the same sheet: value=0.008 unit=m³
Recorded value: value=9476.79 unit=m³
